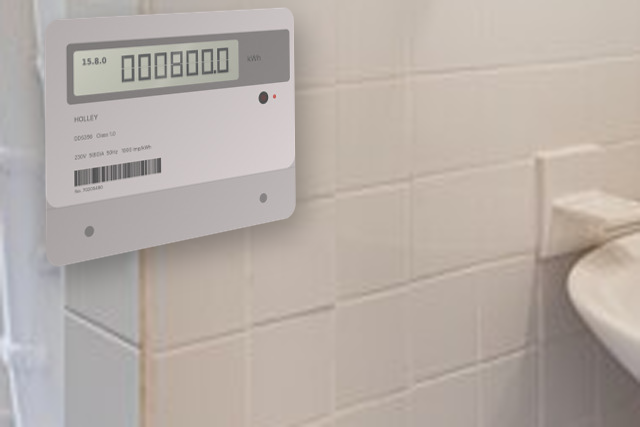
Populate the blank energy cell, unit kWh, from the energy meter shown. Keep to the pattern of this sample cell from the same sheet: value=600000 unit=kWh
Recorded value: value=800.0 unit=kWh
